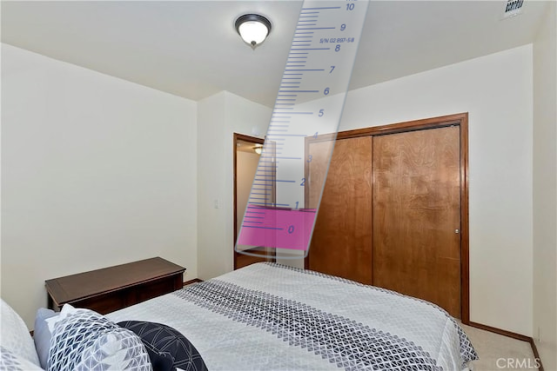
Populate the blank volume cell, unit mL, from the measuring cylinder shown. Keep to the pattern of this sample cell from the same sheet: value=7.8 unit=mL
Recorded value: value=0.8 unit=mL
